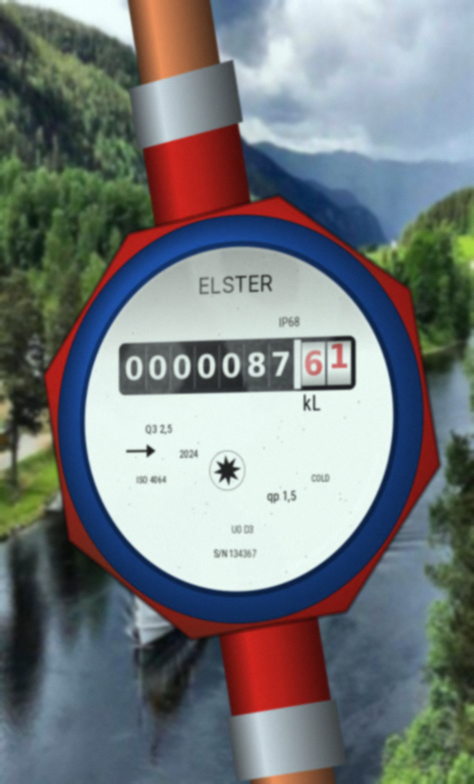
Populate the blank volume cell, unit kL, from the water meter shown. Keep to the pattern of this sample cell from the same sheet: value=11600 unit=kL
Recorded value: value=87.61 unit=kL
